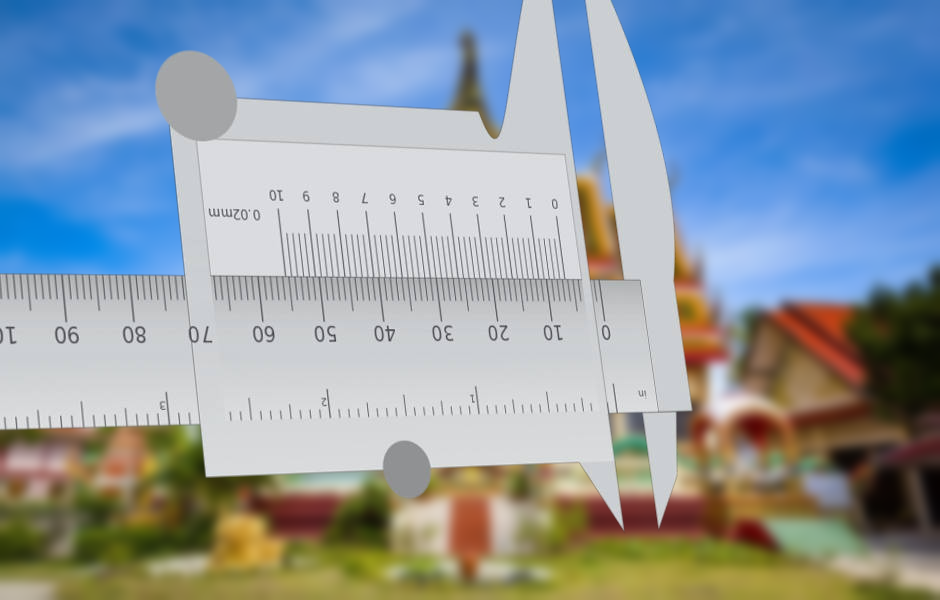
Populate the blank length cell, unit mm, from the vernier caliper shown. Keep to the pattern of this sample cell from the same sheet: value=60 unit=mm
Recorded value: value=6.5 unit=mm
